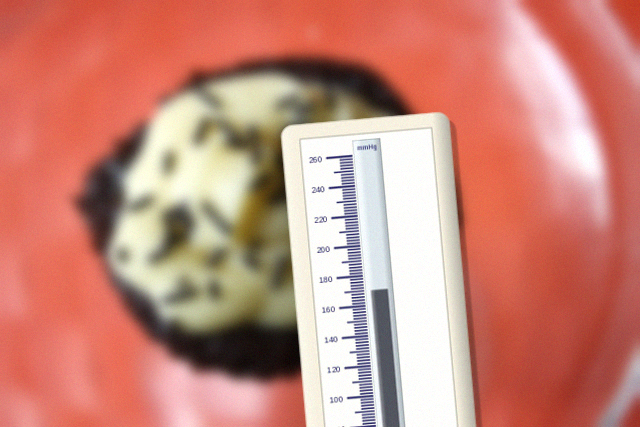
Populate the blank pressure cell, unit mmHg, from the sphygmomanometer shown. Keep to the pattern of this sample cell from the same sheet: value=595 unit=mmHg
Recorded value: value=170 unit=mmHg
